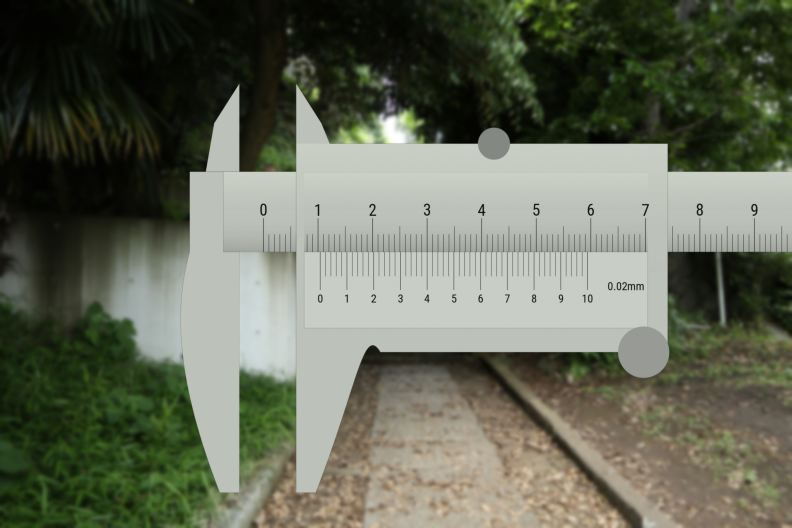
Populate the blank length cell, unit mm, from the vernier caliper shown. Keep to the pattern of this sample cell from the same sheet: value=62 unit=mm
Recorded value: value=10.4 unit=mm
